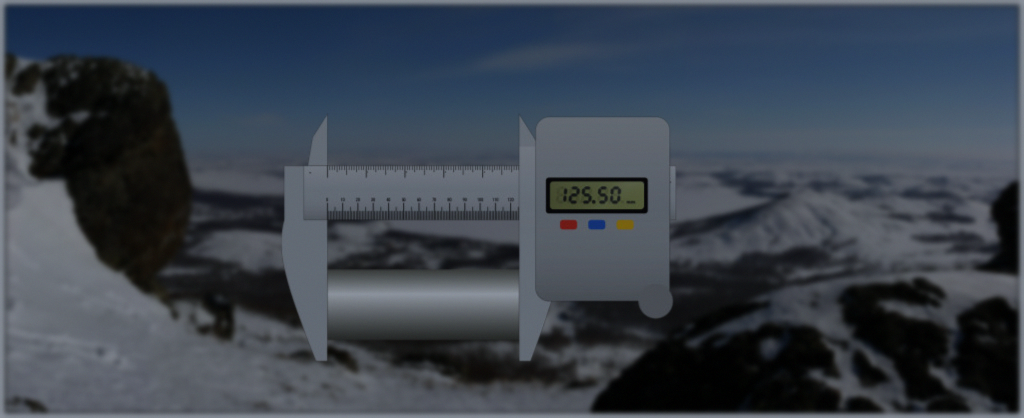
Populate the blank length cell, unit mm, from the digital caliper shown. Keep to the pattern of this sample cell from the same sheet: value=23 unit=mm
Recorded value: value=125.50 unit=mm
